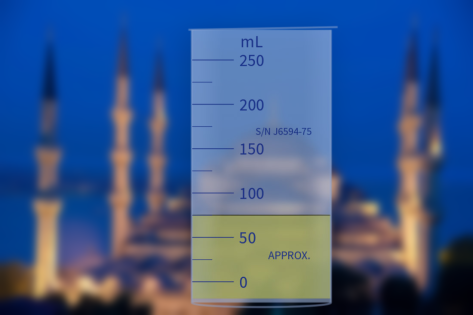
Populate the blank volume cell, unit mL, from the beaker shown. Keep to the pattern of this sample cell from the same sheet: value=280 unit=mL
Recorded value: value=75 unit=mL
